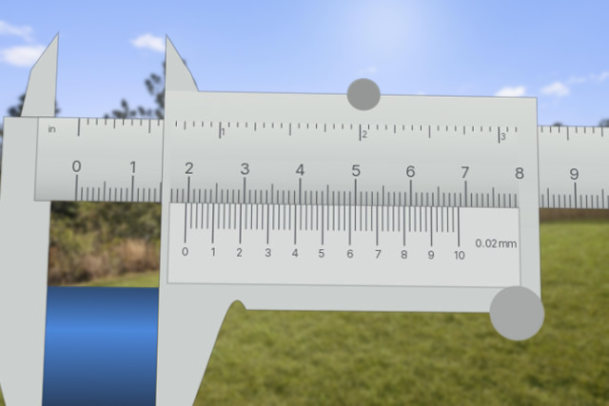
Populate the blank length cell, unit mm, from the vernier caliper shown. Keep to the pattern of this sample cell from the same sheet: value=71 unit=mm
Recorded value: value=19.6 unit=mm
